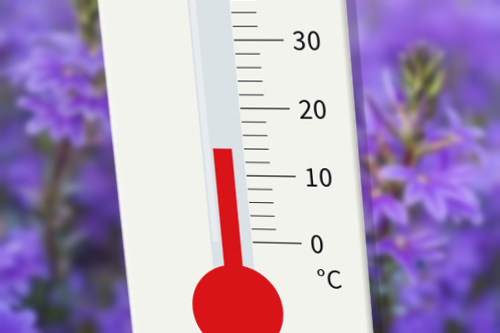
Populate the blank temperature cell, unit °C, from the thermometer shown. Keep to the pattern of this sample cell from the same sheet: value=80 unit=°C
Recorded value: value=14 unit=°C
